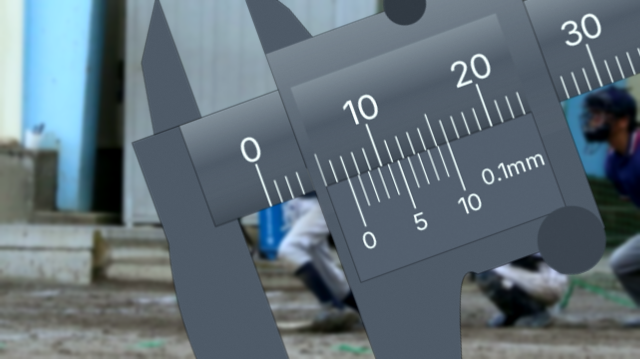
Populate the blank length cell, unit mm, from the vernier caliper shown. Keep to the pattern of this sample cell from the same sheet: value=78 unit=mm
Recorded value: value=7.0 unit=mm
